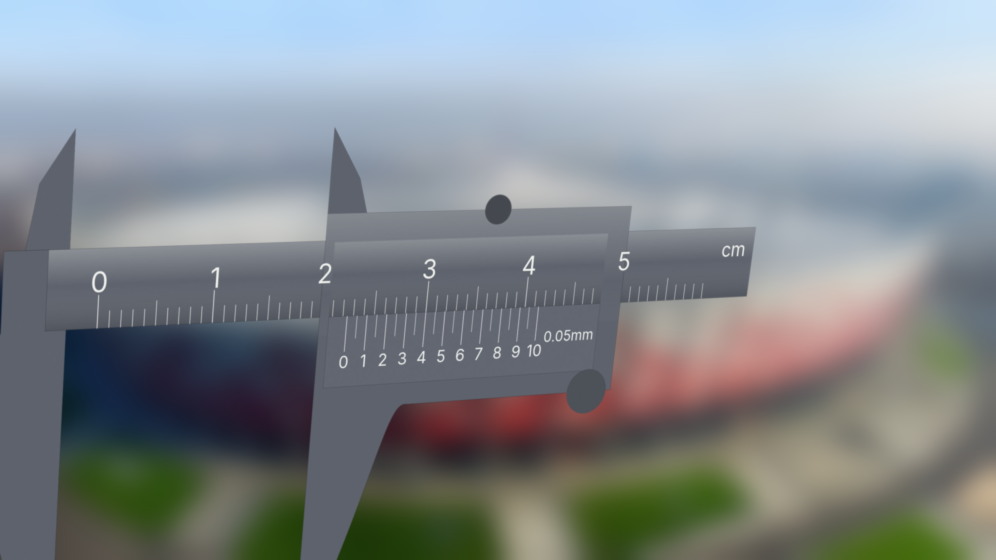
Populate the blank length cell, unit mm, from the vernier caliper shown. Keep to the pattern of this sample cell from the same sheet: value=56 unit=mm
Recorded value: value=22.4 unit=mm
